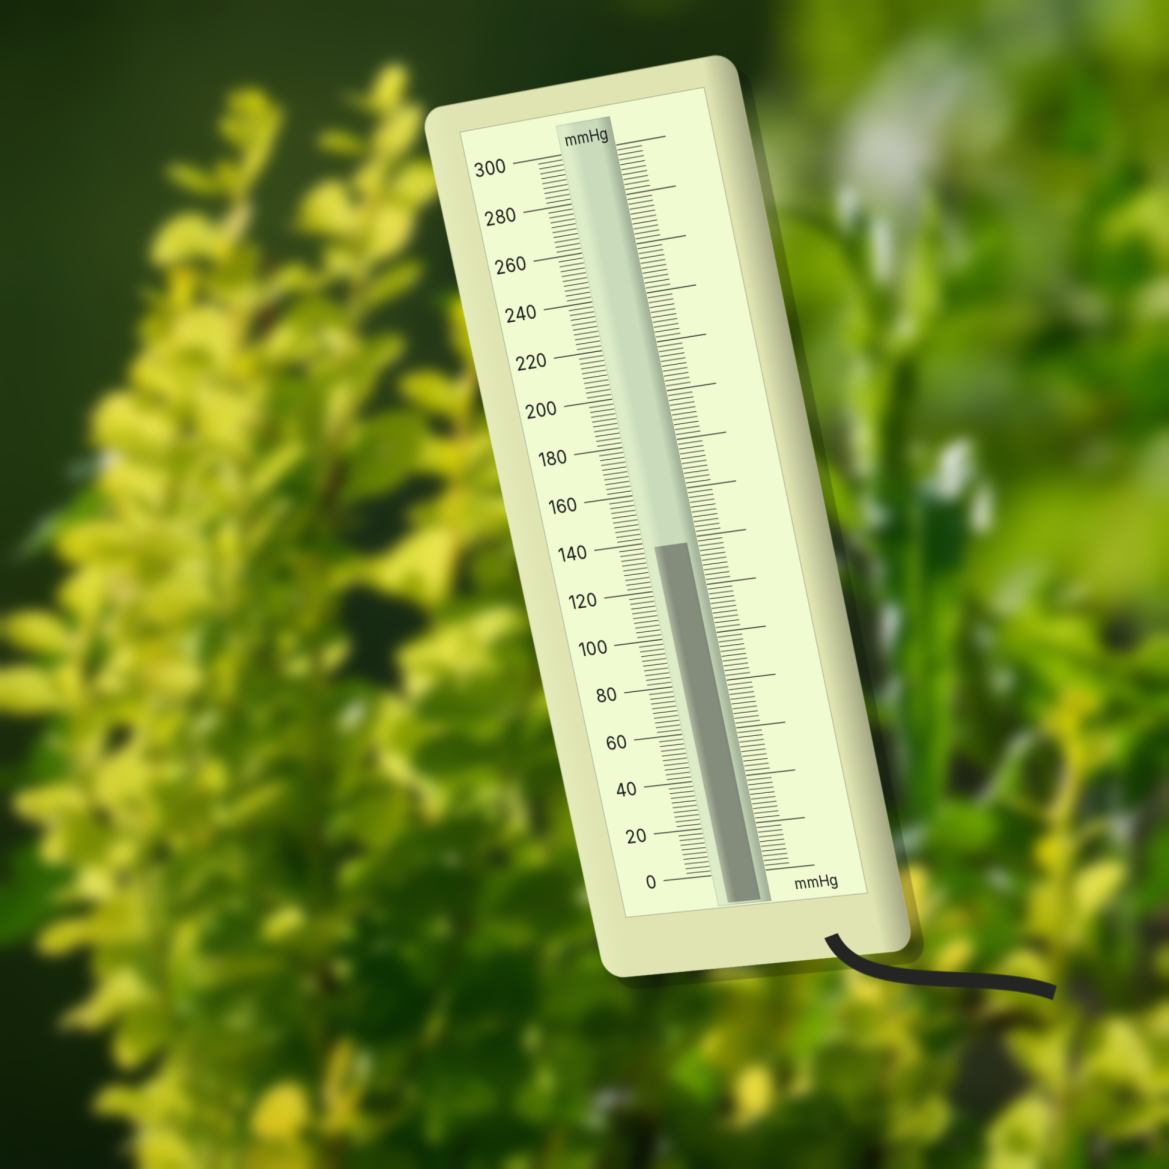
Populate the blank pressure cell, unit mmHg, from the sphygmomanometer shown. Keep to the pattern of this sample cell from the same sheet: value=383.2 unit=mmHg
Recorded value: value=138 unit=mmHg
